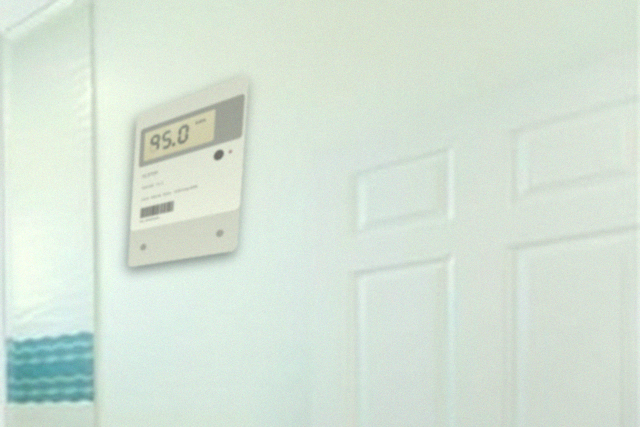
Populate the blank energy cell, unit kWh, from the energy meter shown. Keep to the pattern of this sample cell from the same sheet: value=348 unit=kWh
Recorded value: value=95.0 unit=kWh
